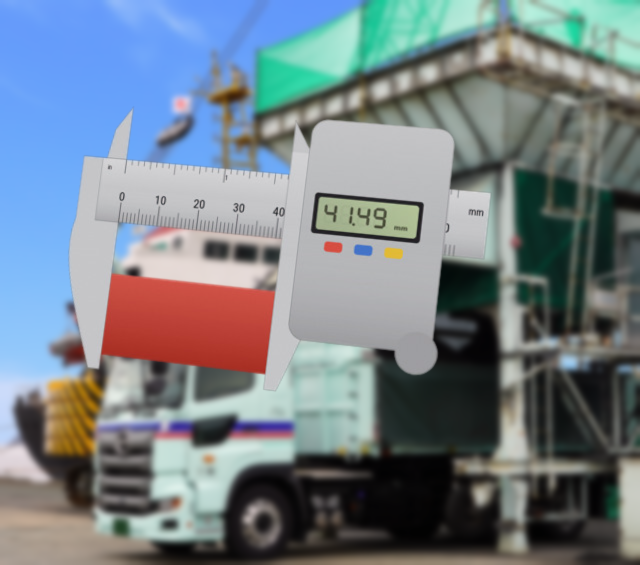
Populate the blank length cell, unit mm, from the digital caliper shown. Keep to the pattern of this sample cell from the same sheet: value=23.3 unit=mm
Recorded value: value=41.49 unit=mm
